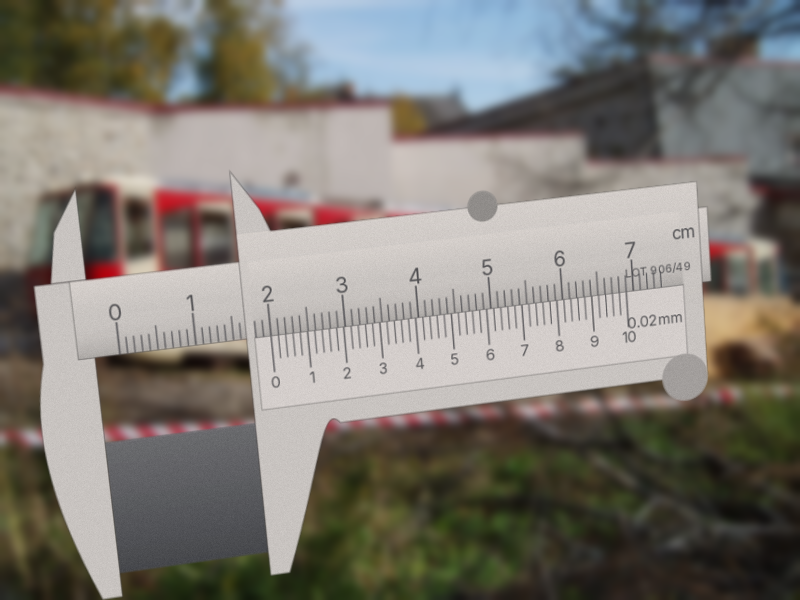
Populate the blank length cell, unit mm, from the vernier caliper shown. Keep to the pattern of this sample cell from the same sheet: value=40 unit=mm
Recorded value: value=20.0 unit=mm
